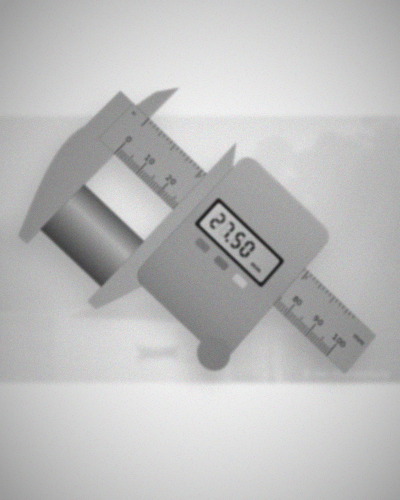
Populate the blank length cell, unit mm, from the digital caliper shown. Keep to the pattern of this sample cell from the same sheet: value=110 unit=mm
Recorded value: value=27.50 unit=mm
